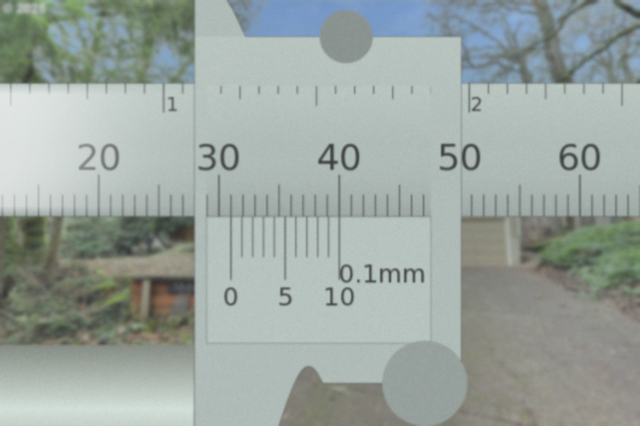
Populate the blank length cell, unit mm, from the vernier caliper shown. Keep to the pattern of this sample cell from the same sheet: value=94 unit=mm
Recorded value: value=31.0 unit=mm
